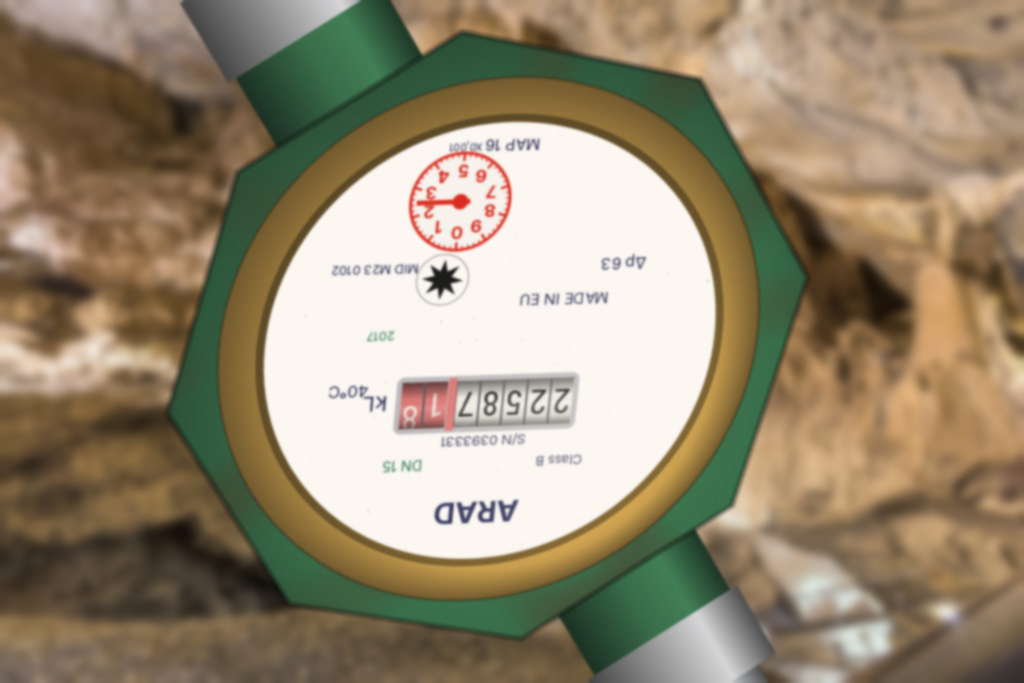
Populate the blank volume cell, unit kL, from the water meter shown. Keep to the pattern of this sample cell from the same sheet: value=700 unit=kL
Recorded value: value=22587.182 unit=kL
